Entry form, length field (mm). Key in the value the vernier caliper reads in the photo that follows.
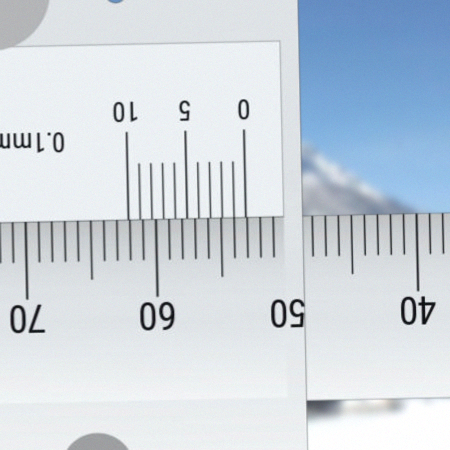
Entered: 53.1 mm
